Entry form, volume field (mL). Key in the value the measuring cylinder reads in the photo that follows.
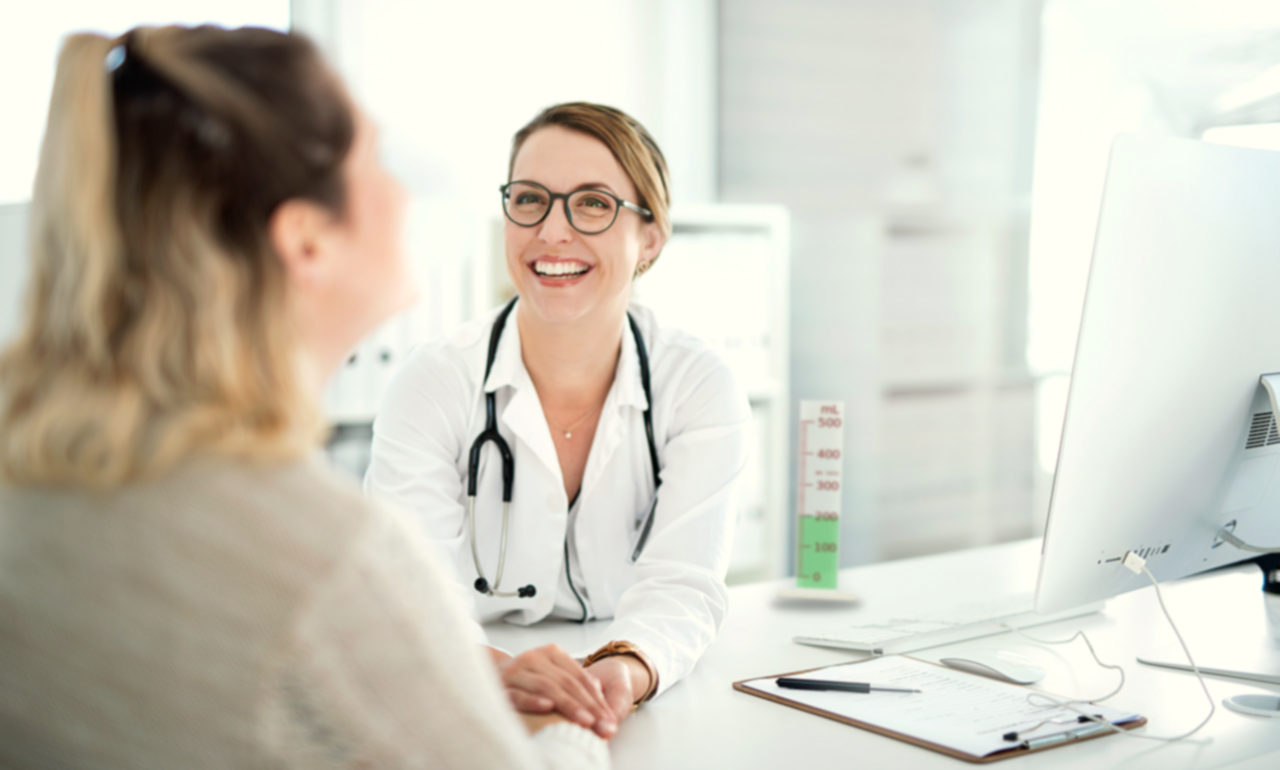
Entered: 200 mL
